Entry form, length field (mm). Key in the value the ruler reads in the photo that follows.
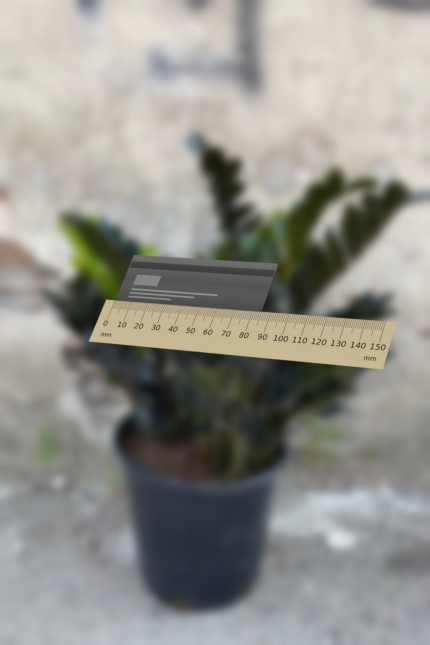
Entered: 85 mm
